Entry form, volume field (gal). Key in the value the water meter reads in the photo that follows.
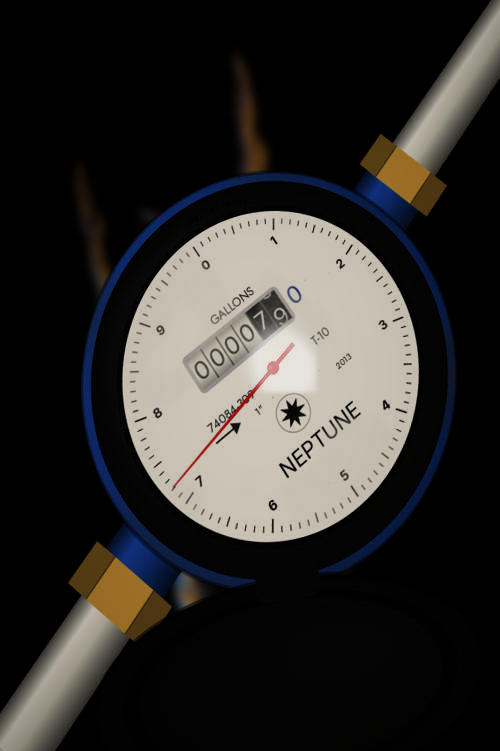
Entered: 787.2 gal
